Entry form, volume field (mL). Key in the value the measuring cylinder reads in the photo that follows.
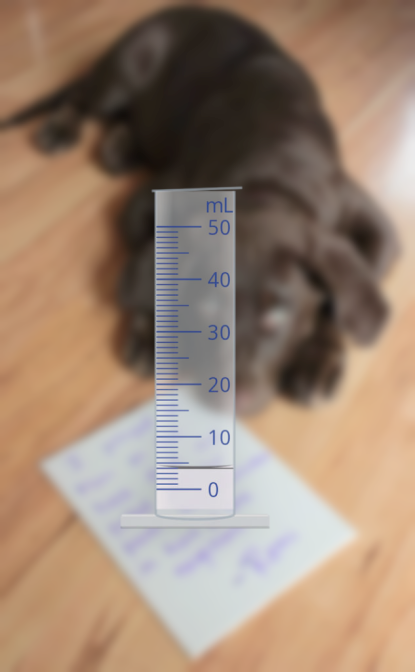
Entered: 4 mL
